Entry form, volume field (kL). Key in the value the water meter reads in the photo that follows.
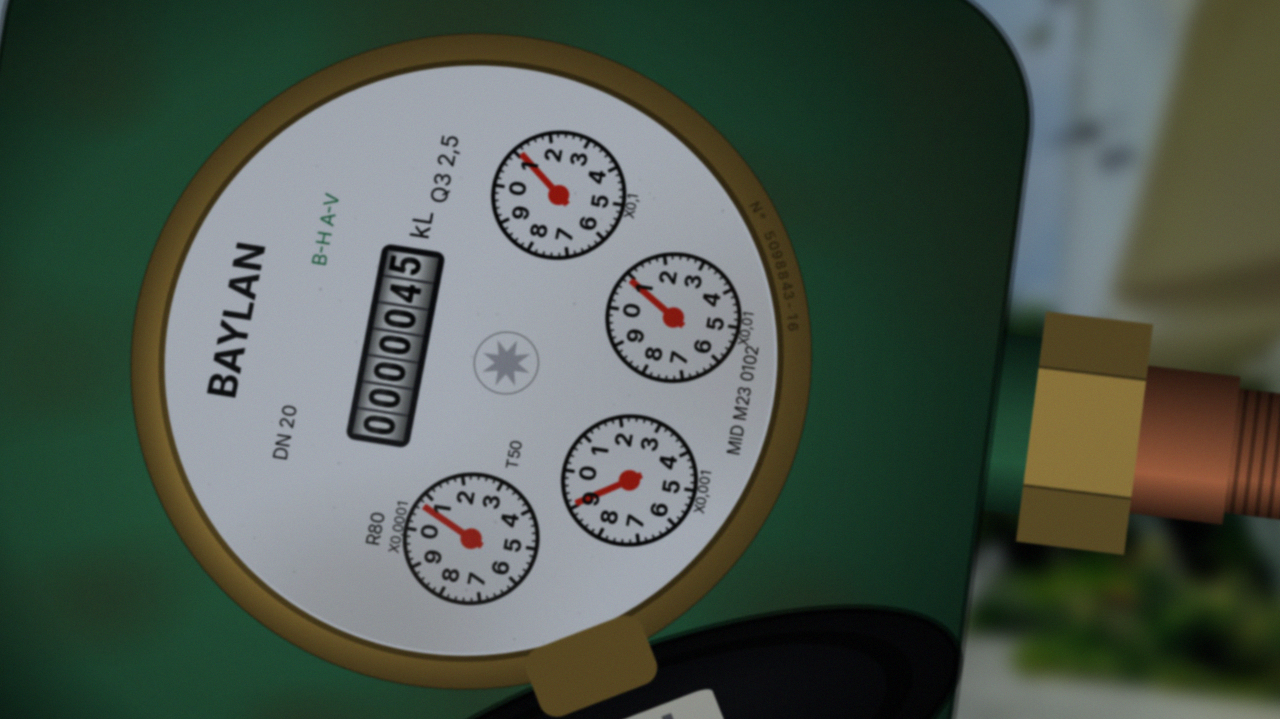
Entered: 45.1090 kL
